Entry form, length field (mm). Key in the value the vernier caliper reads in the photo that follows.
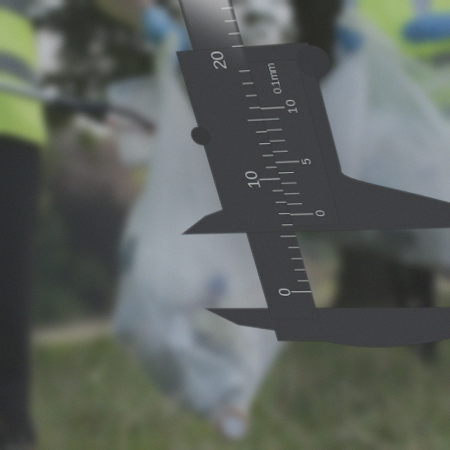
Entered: 6.9 mm
